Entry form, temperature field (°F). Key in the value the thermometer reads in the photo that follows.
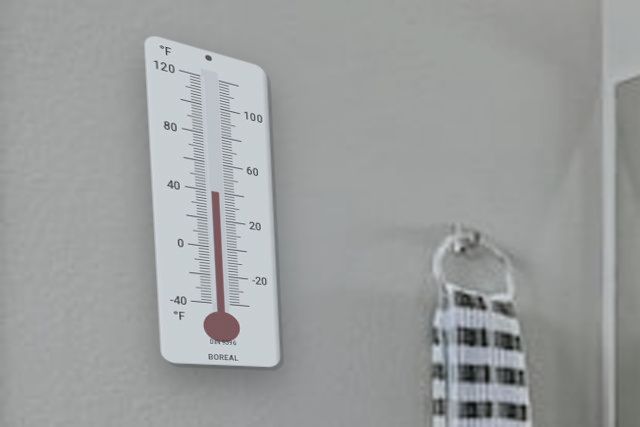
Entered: 40 °F
